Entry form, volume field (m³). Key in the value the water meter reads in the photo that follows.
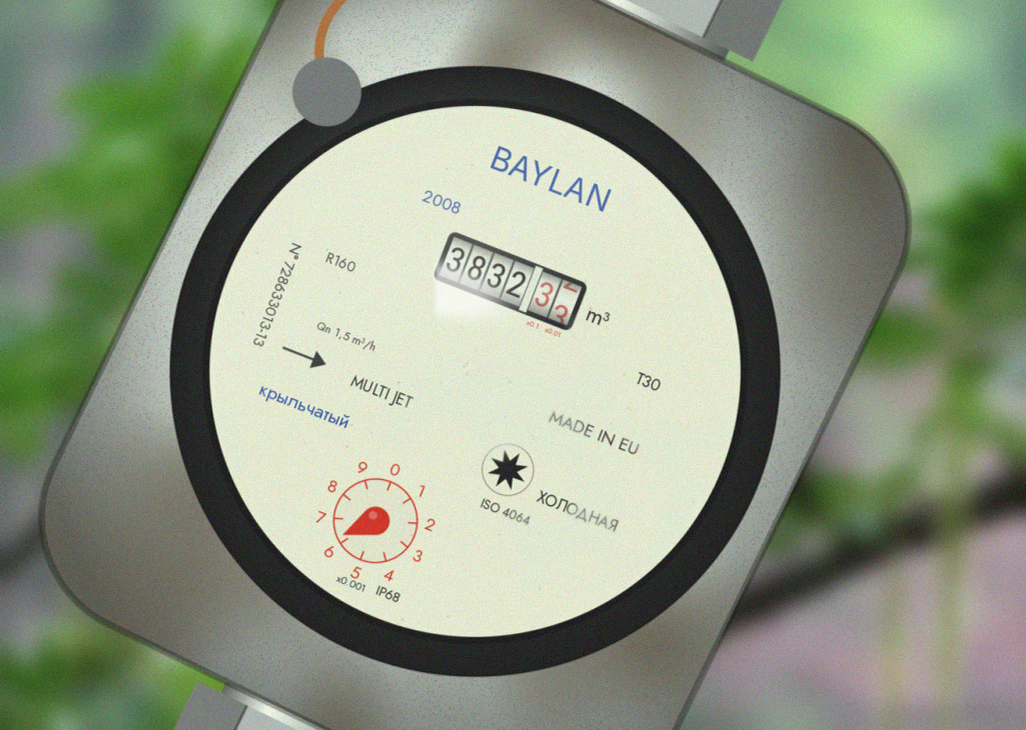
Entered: 3832.326 m³
